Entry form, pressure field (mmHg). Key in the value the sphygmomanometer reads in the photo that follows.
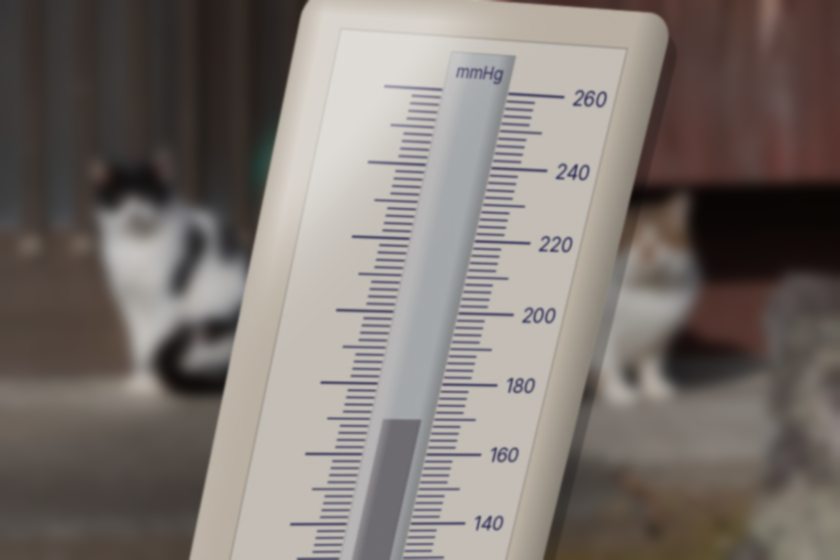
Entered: 170 mmHg
